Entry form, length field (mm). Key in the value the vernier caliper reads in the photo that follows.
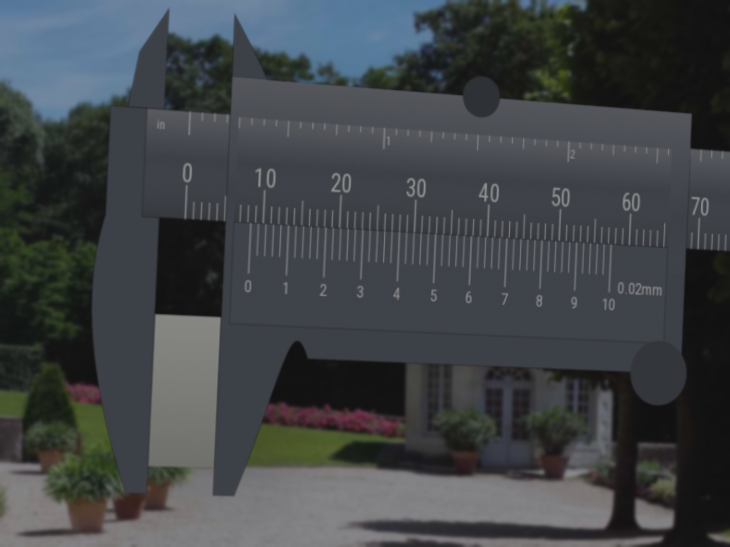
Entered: 8.4 mm
